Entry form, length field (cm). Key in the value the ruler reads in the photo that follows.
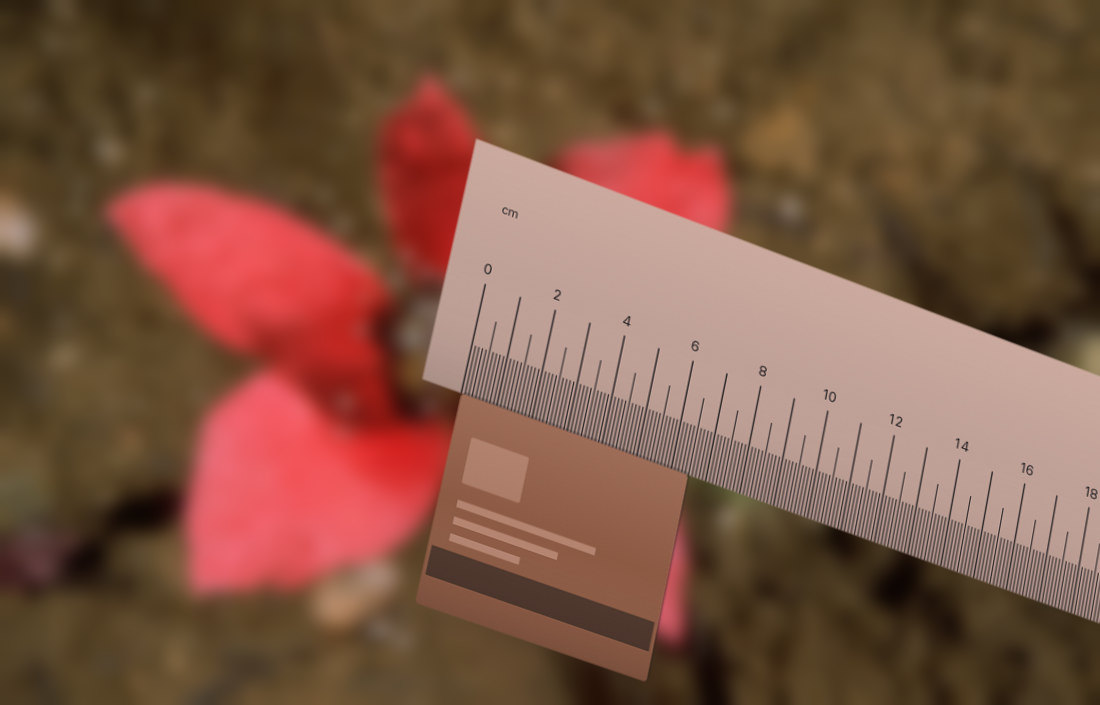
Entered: 6.5 cm
